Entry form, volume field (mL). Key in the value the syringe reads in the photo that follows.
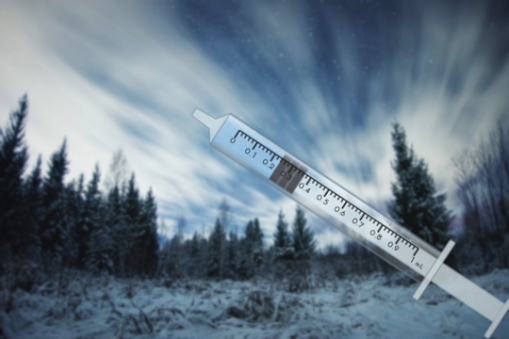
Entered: 0.24 mL
